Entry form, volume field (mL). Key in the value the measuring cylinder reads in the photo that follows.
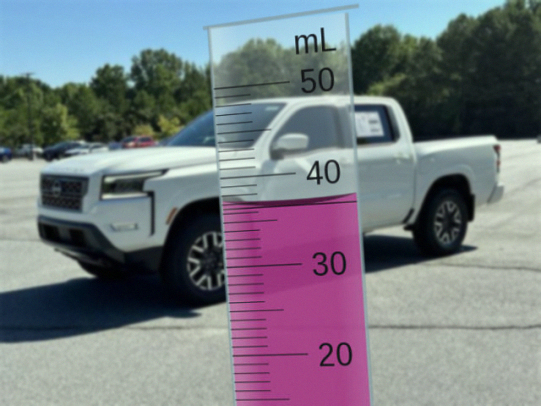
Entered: 36.5 mL
